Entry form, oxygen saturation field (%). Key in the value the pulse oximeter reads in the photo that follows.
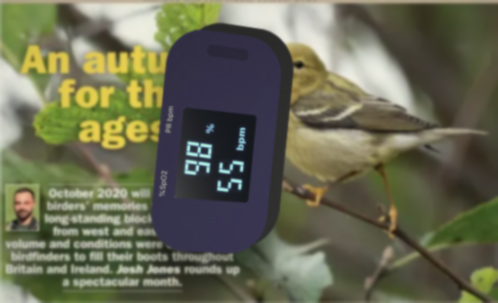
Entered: 98 %
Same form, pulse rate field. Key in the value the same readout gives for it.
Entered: 55 bpm
